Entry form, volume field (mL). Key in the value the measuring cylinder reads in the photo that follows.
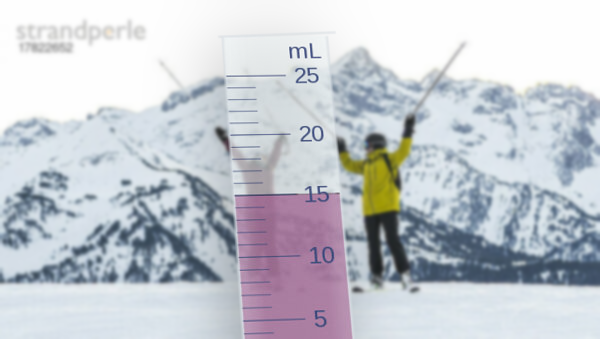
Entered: 15 mL
